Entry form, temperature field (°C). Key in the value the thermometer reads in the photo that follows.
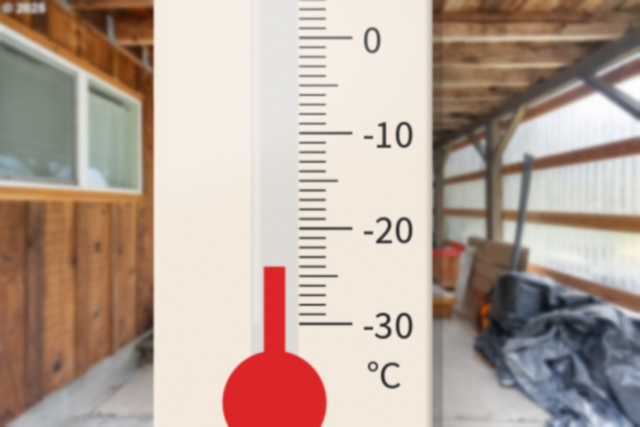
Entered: -24 °C
